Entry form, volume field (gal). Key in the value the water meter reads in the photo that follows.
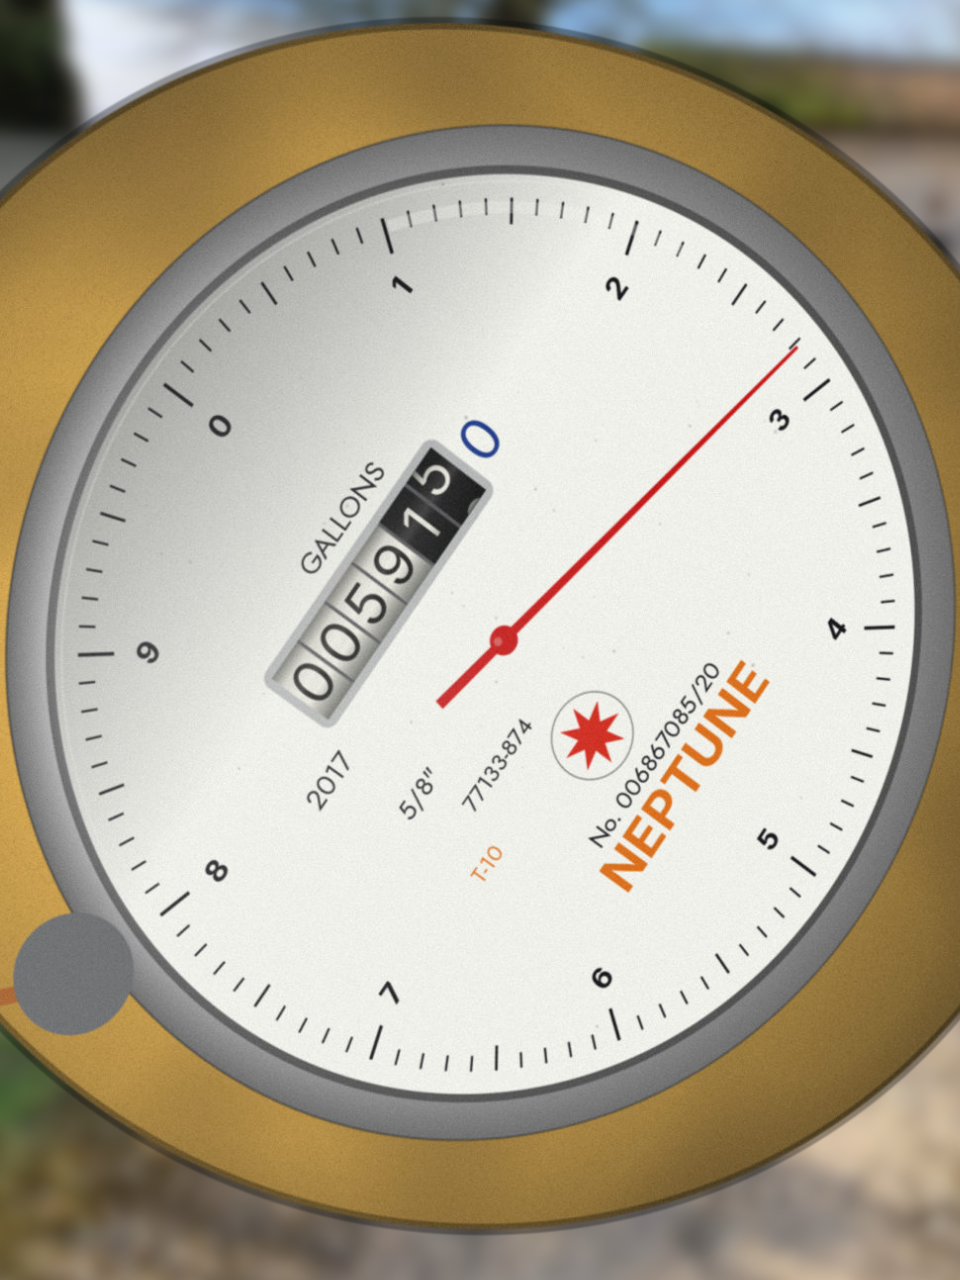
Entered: 59152.8 gal
